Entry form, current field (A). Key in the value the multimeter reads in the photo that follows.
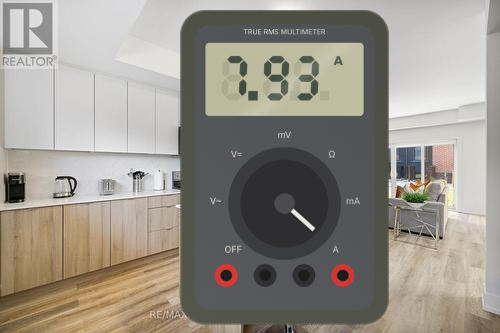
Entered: 7.93 A
